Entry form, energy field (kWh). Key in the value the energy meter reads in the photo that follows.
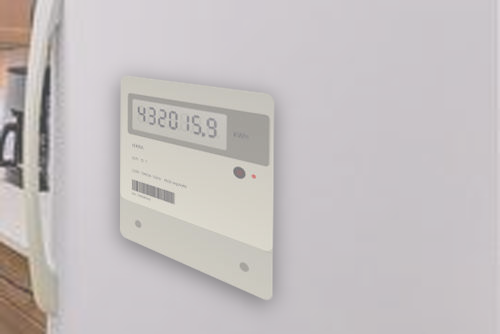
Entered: 432015.9 kWh
